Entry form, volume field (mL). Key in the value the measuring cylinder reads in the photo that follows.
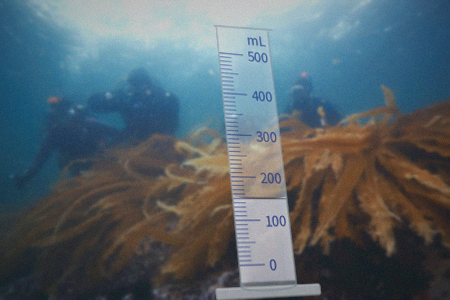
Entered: 150 mL
